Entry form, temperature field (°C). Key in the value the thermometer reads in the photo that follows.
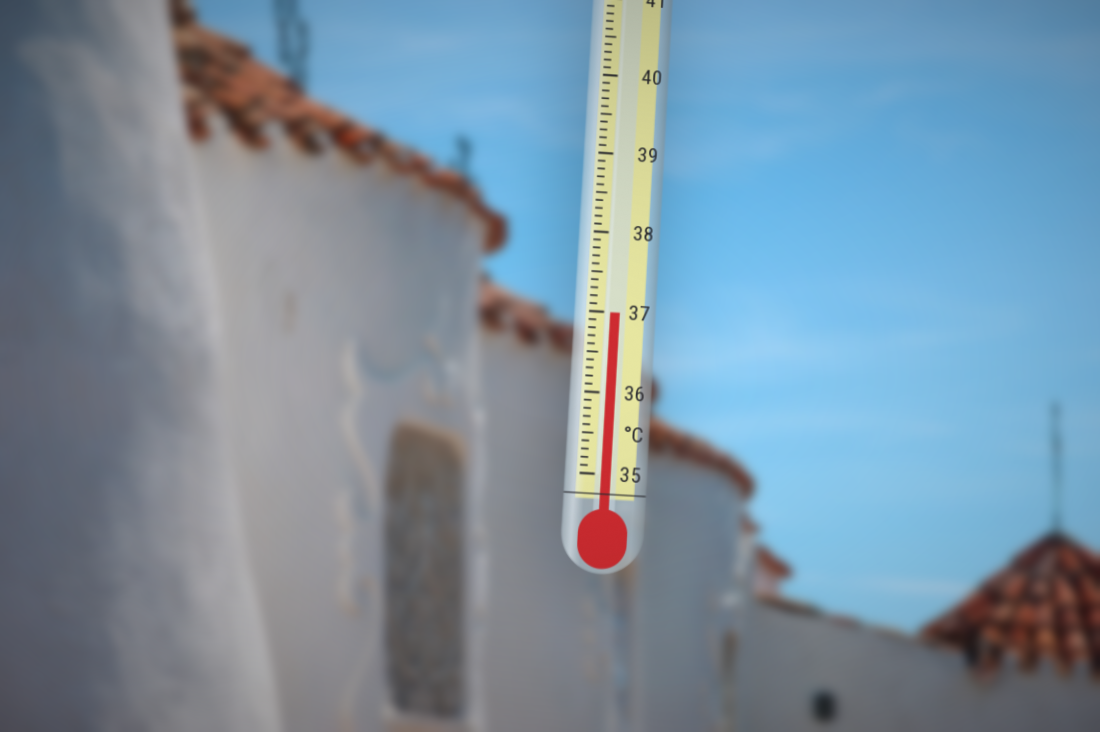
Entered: 37 °C
